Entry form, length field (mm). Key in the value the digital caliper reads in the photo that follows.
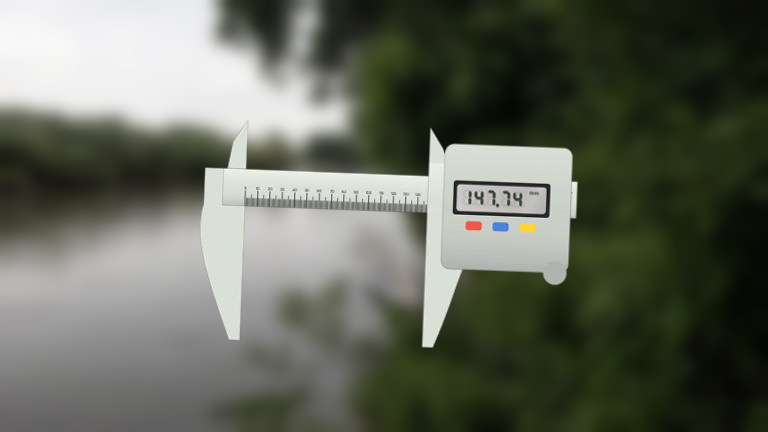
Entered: 147.74 mm
